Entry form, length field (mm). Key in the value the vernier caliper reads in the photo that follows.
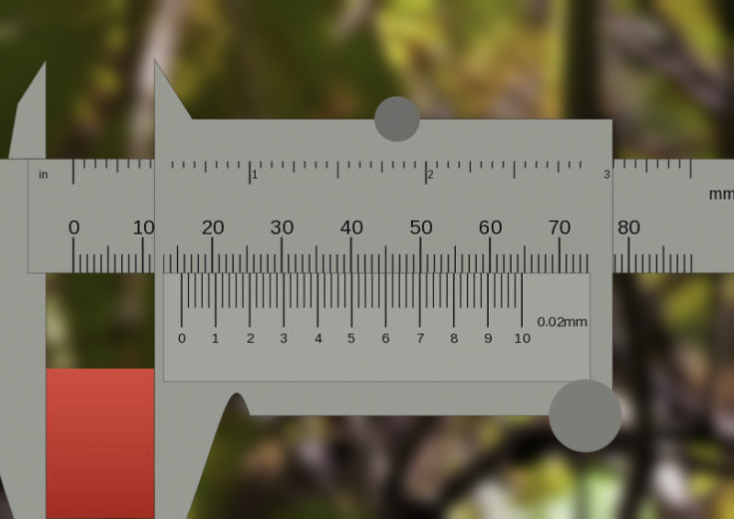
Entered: 15.6 mm
